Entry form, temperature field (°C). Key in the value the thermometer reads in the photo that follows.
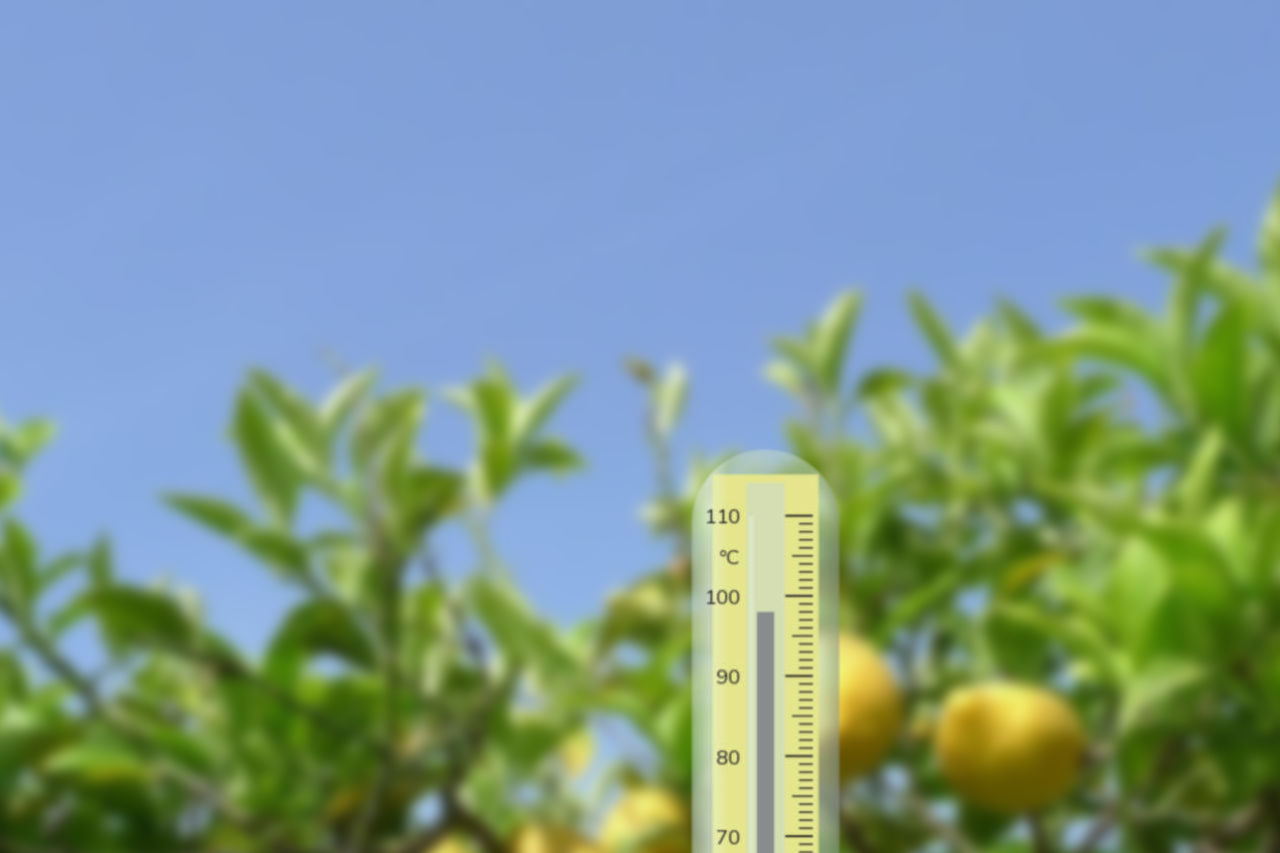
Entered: 98 °C
